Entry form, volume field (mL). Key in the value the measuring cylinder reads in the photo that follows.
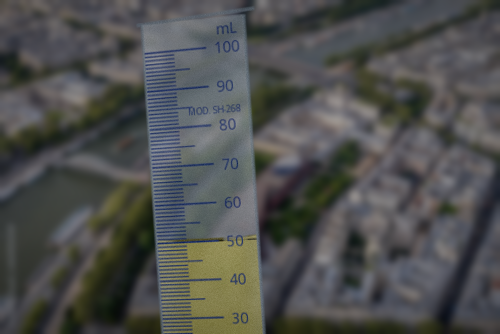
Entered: 50 mL
